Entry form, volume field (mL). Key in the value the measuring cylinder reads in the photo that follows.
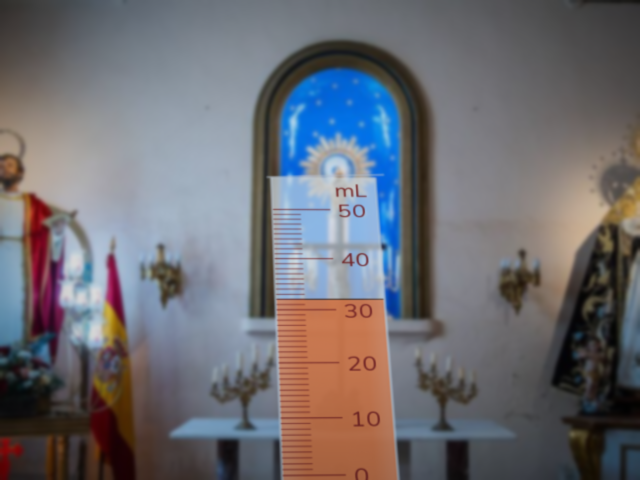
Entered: 32 mL
